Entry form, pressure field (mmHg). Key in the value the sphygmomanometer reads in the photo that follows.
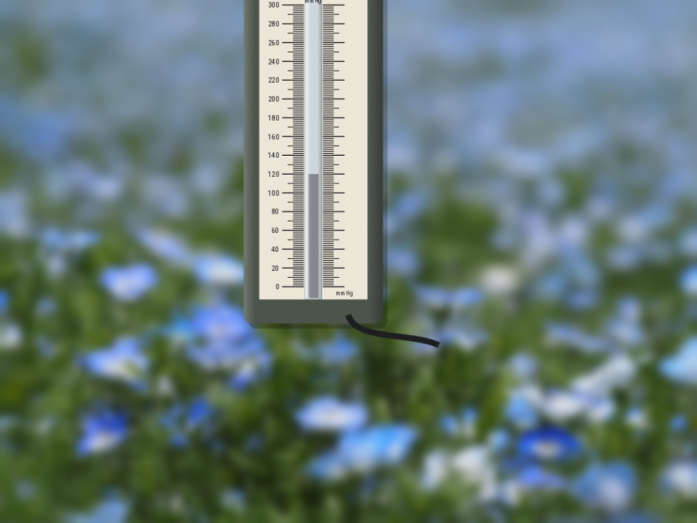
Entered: 120 mmHg
